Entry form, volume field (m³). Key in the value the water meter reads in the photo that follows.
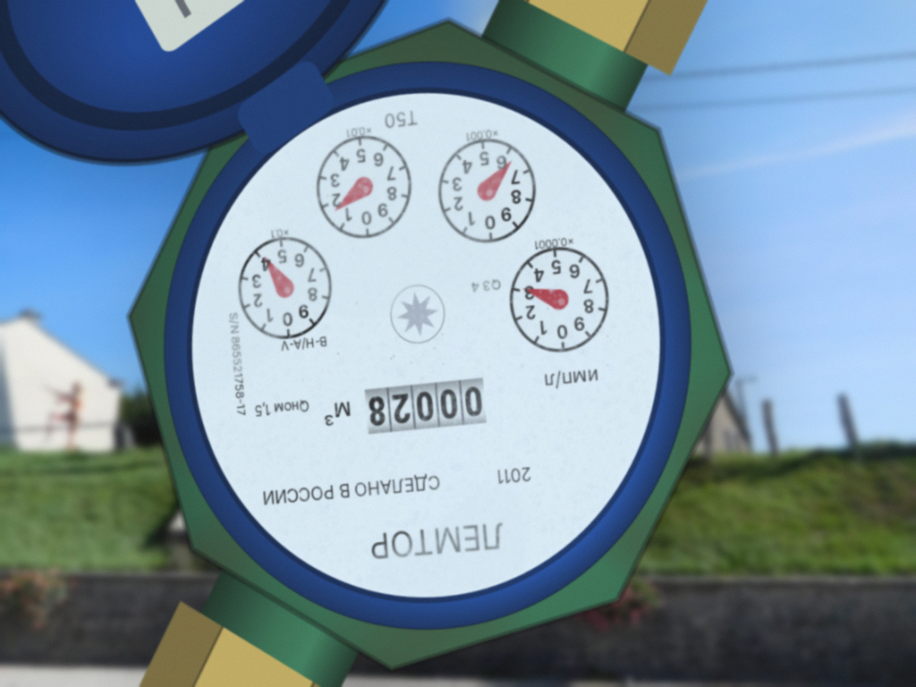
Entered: 28.4163 m³
